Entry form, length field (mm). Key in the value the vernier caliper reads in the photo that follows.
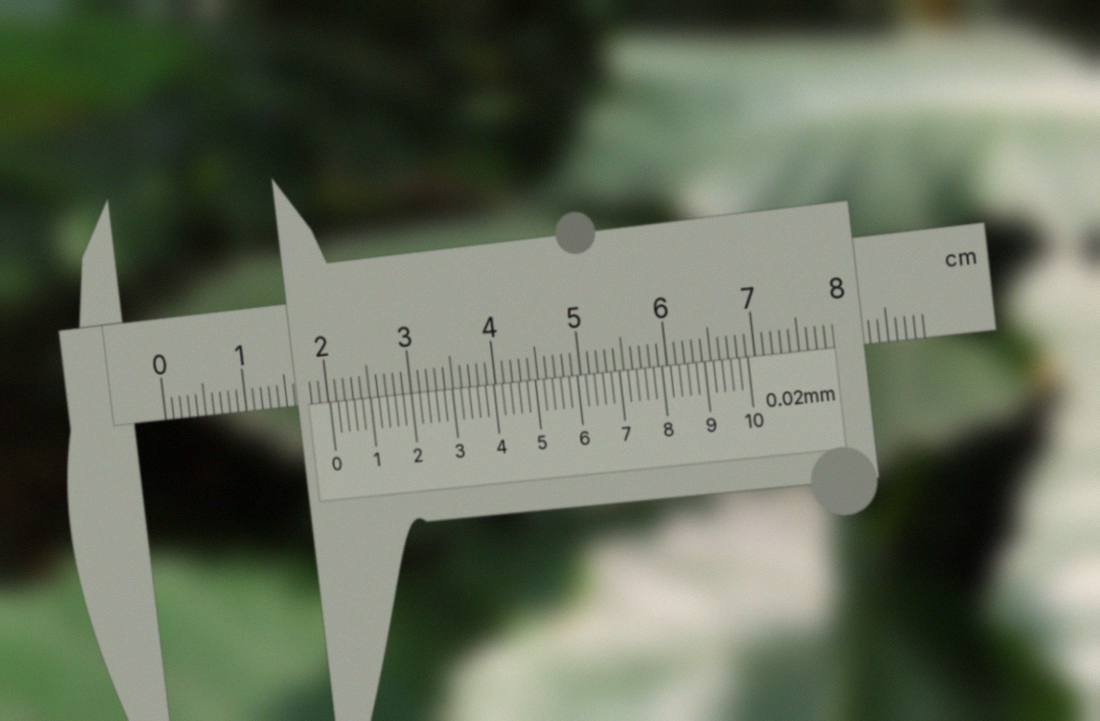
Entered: 20.2 mm
